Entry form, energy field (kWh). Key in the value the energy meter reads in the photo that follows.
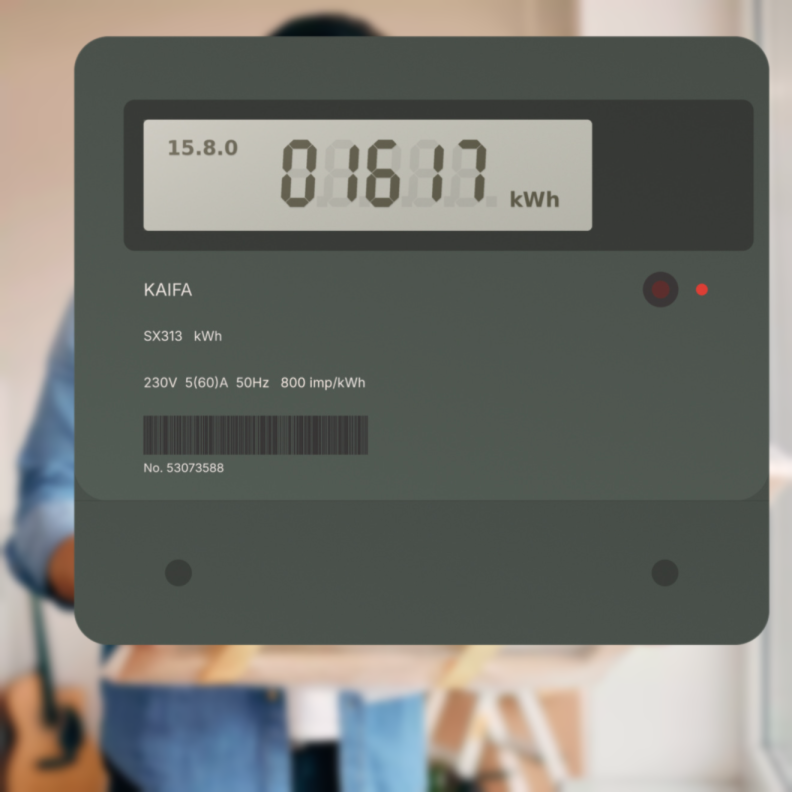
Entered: 1617 kWh
